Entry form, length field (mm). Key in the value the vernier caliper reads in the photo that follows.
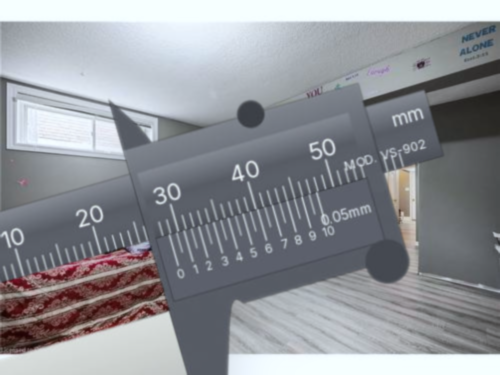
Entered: 28.8 mm
